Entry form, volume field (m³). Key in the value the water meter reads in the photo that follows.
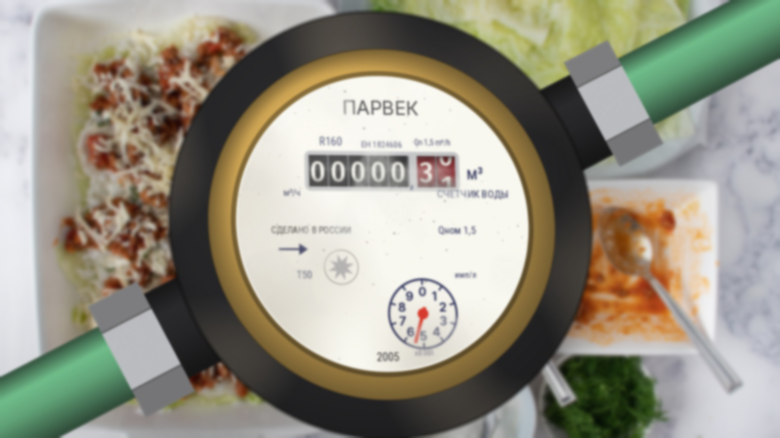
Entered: 0.305 m³
